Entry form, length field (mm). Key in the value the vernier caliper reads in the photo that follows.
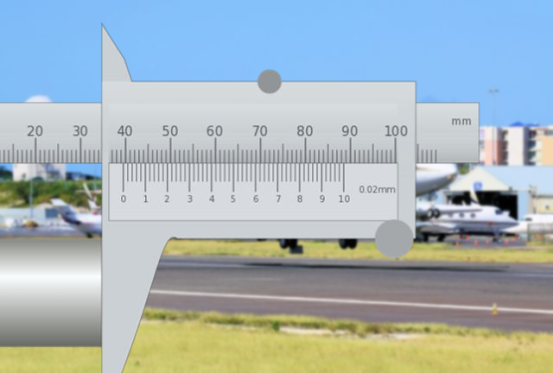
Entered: 39.5 mm
